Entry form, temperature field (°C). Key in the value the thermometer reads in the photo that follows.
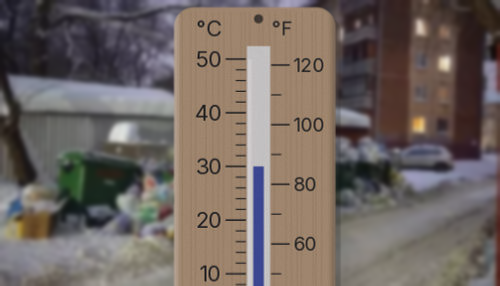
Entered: 30 °C
